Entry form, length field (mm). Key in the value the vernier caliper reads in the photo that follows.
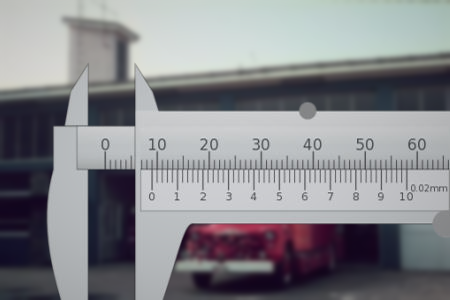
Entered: 9.0 mm
